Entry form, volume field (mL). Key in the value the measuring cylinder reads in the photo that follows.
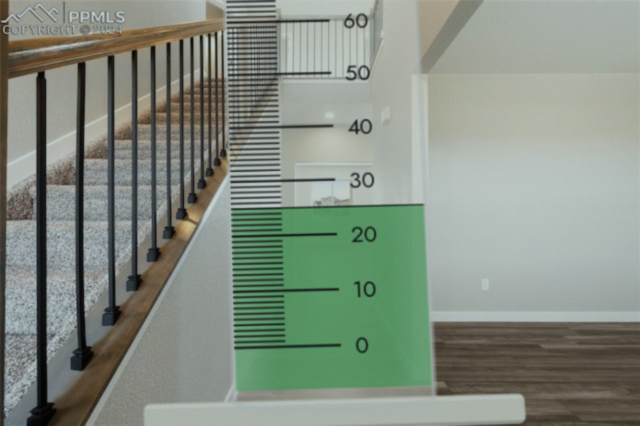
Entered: 25 mL
